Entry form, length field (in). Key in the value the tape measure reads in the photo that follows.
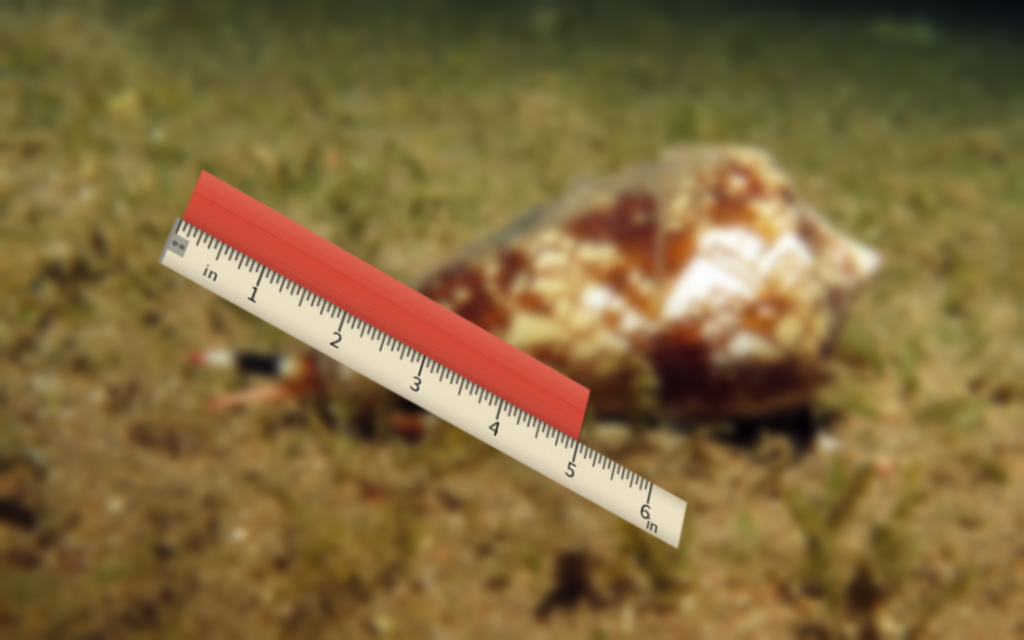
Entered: 5 in
